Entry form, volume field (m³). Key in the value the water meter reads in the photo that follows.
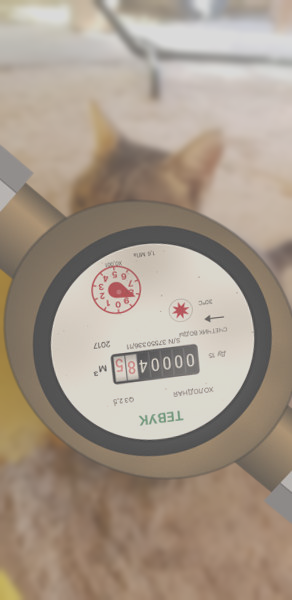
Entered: 4.848 m³
